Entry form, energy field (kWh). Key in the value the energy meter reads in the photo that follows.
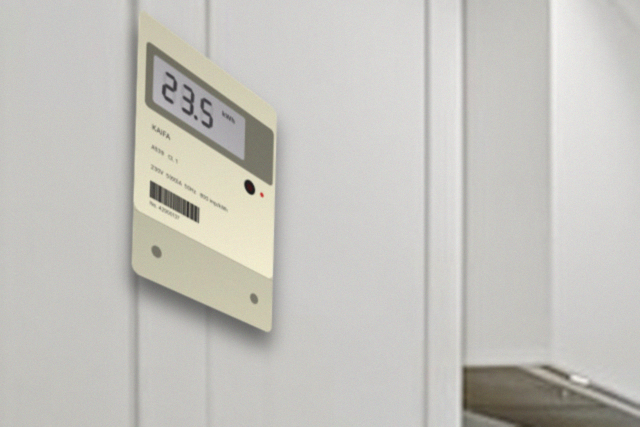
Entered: 23.5 kWh
